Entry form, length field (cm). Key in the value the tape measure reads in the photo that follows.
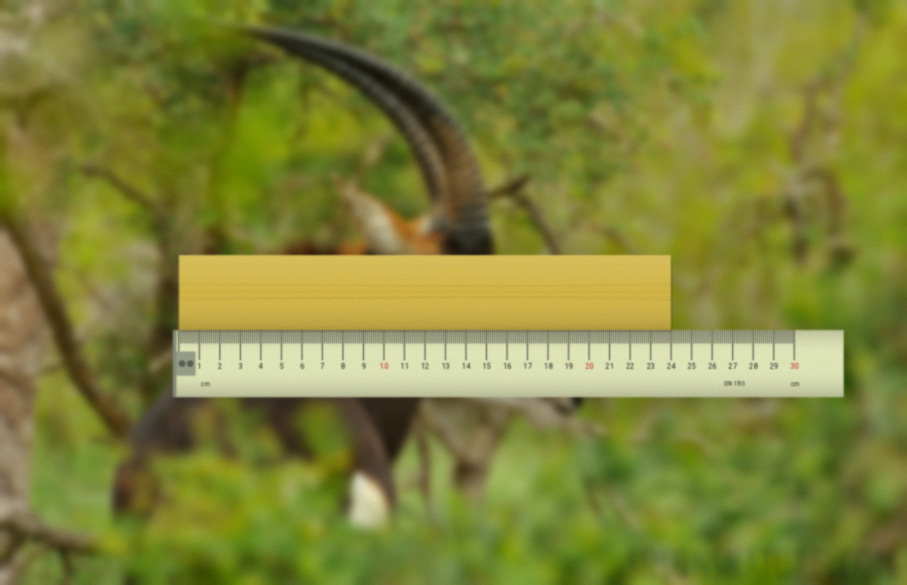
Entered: 24 cm
